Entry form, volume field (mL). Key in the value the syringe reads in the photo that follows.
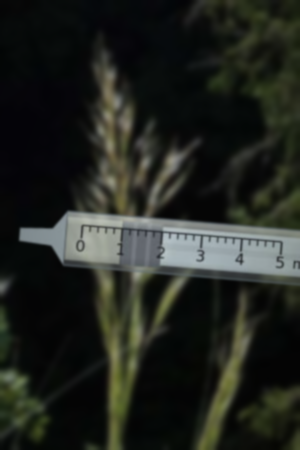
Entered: 1 mL
